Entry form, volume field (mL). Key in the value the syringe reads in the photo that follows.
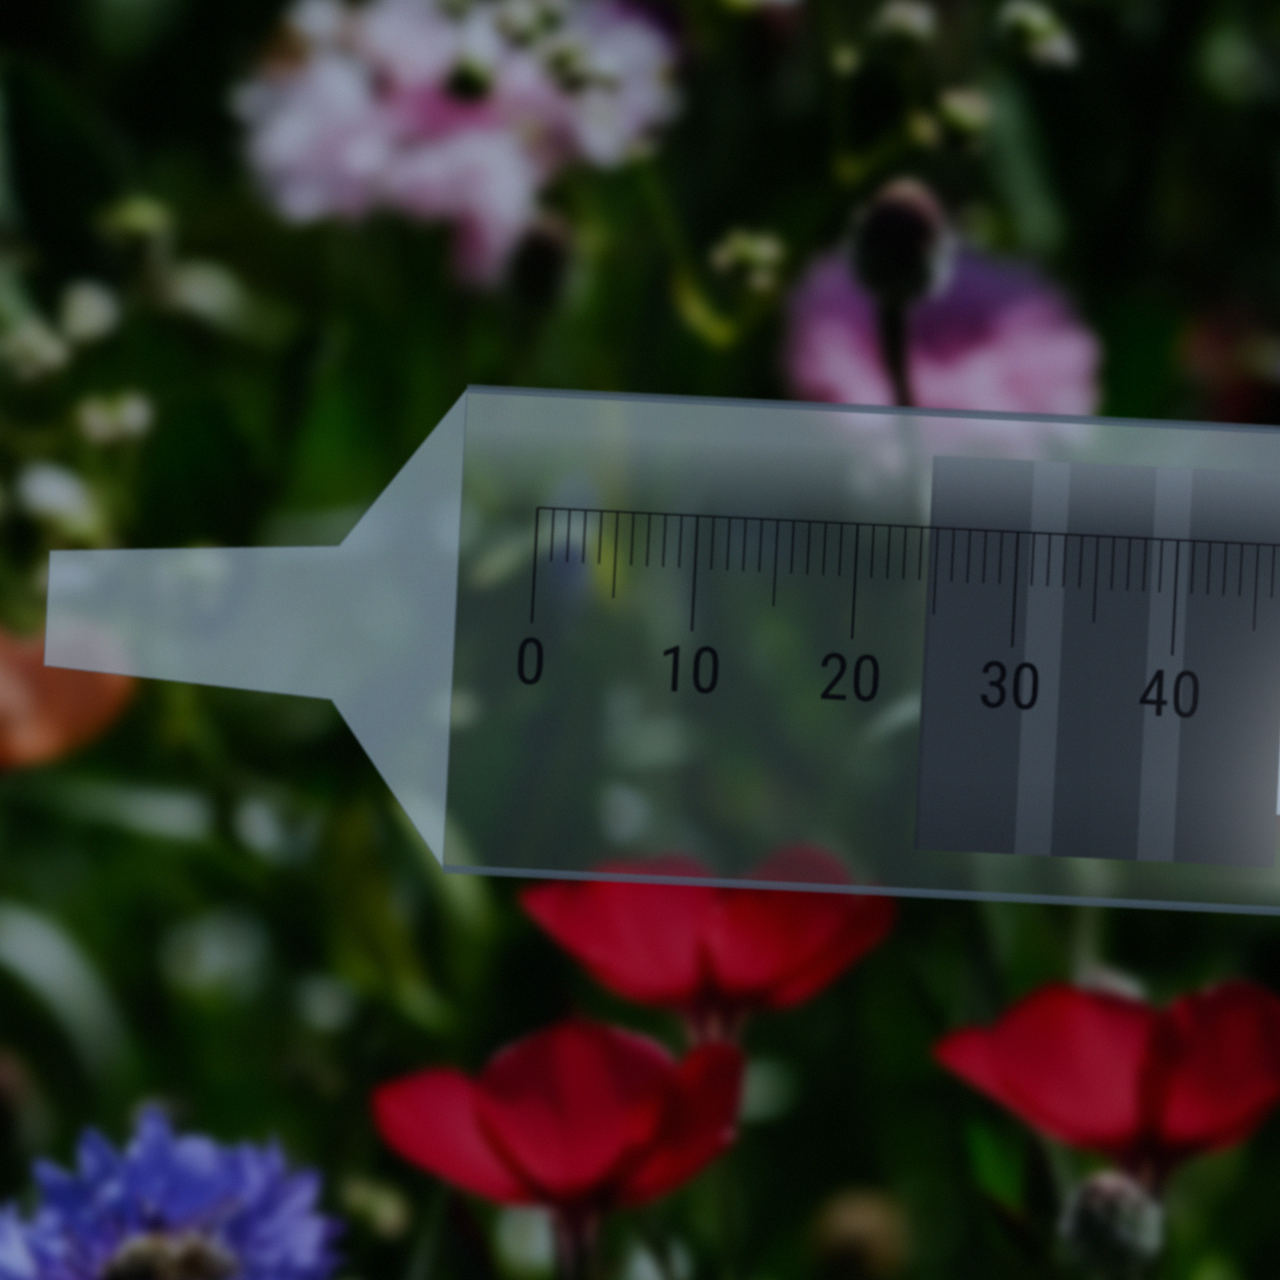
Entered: 24.5 mL
